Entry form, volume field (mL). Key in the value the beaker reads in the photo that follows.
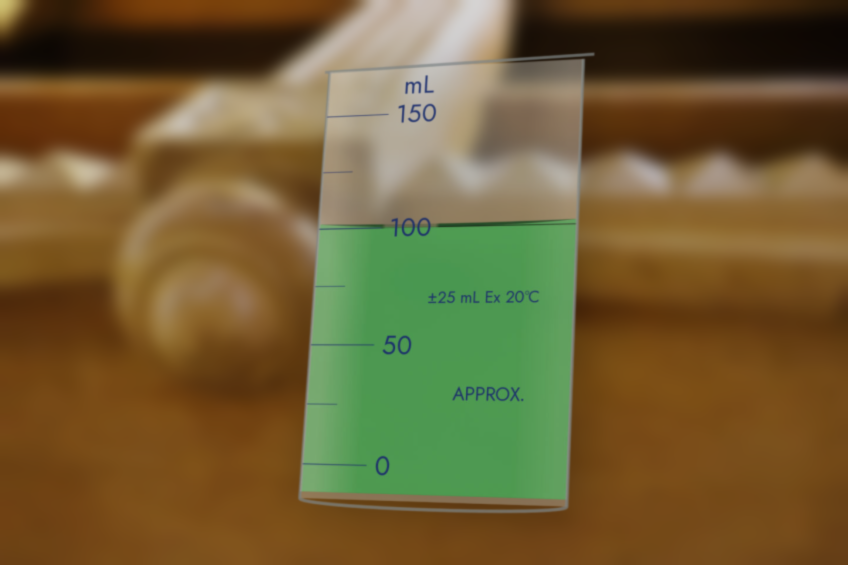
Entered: 100 mL
